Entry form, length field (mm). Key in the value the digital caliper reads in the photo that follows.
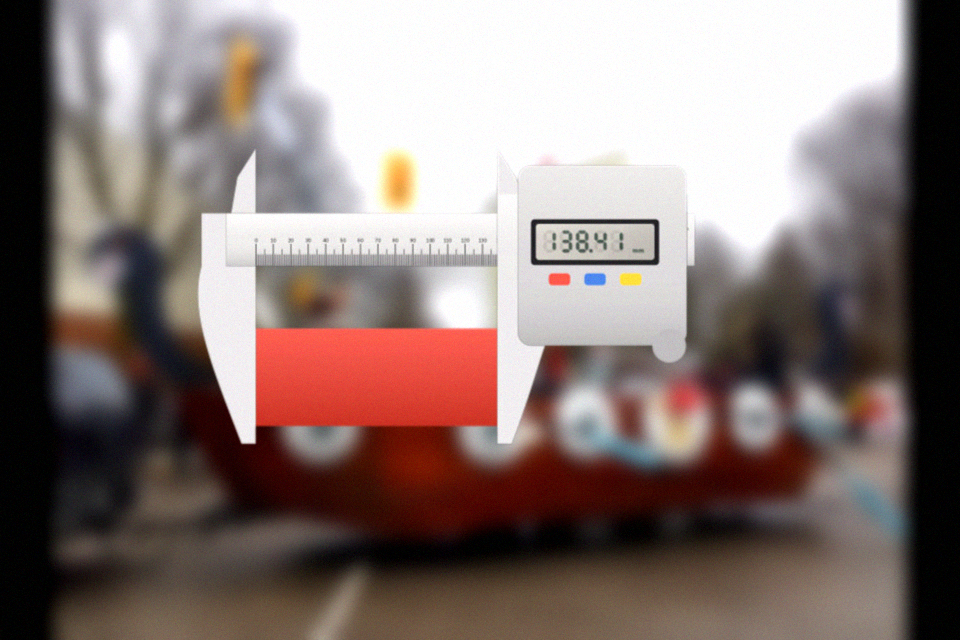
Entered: 138.41 mm
